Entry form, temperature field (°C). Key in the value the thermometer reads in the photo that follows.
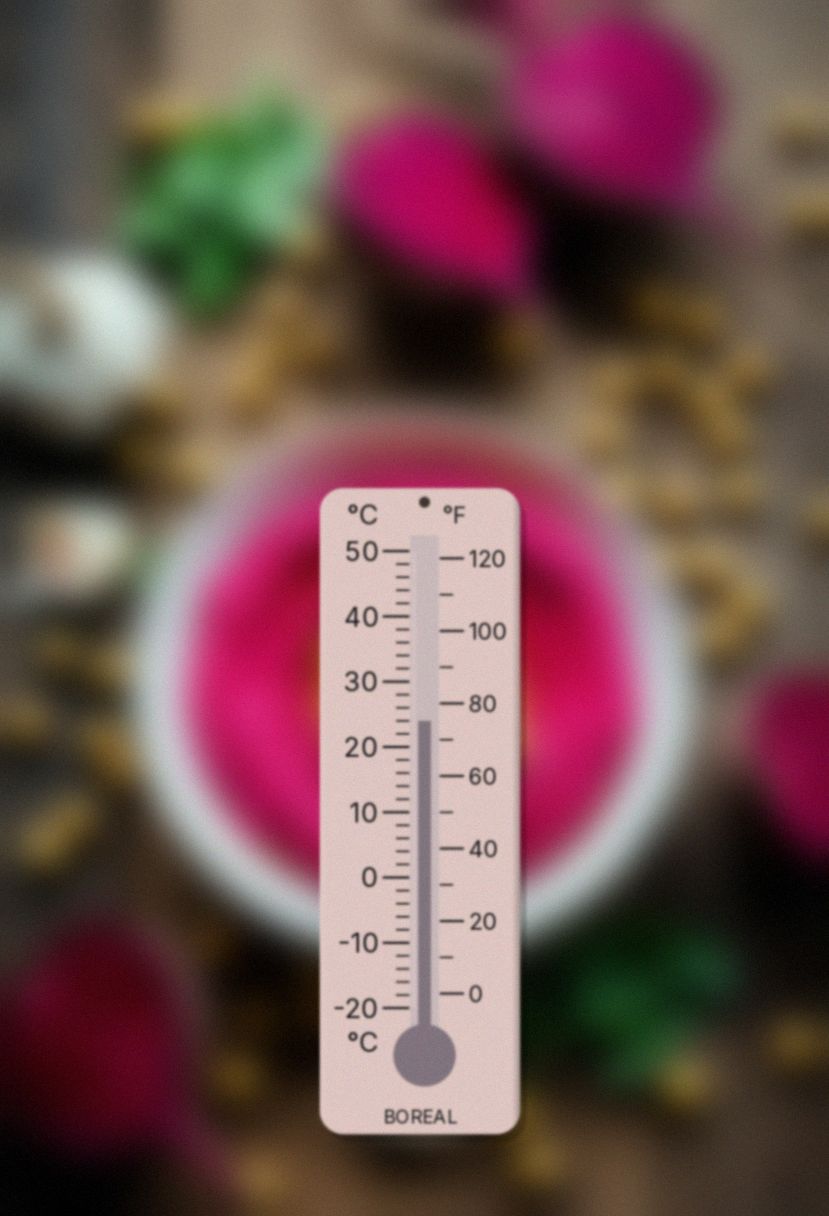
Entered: 24 °C
